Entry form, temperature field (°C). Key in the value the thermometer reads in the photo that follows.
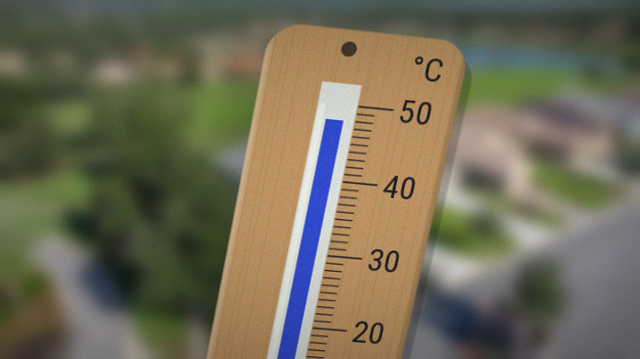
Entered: 48 °C
